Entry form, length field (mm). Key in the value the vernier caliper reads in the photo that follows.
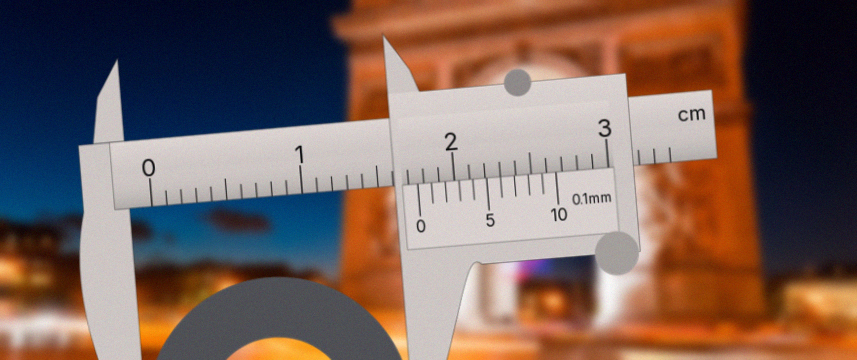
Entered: 17.6 mm
